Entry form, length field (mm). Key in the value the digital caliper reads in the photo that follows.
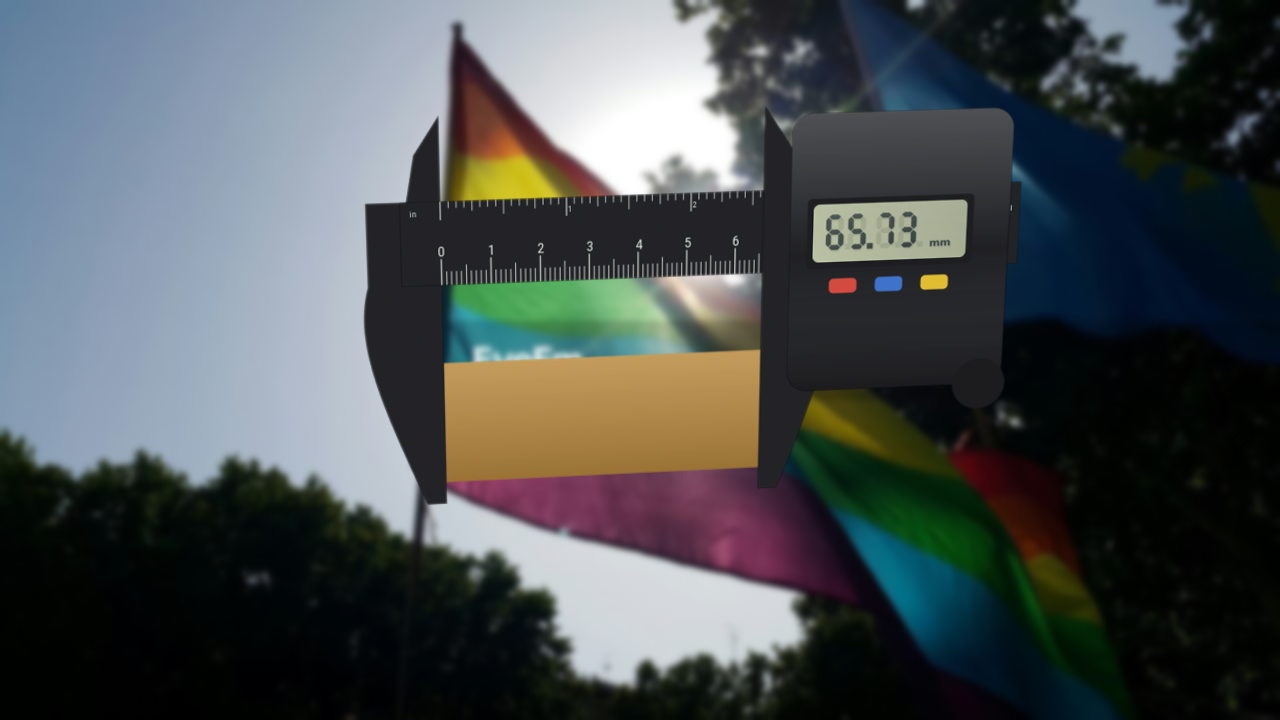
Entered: 65.73 mm
